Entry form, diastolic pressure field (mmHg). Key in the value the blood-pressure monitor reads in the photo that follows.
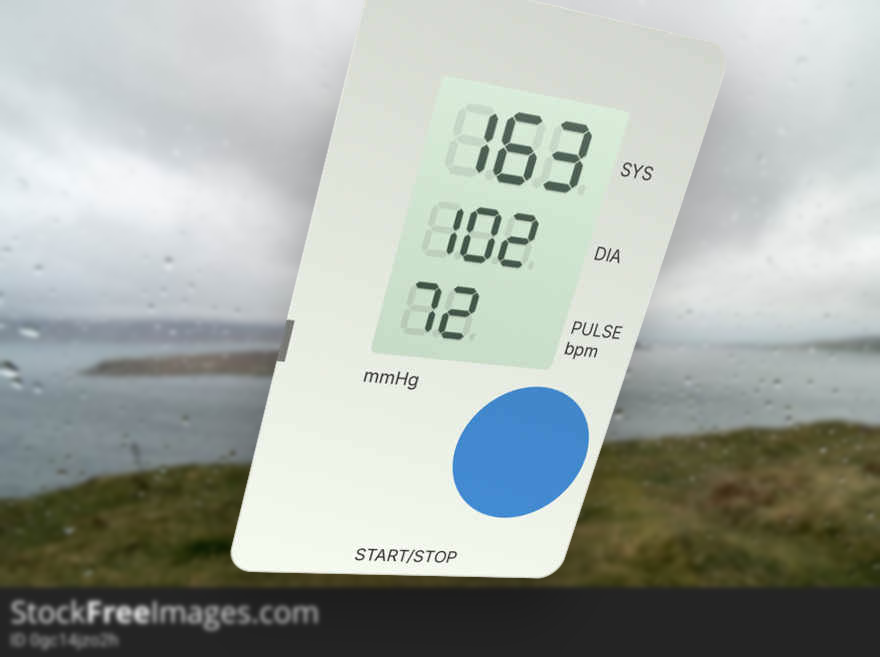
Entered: 102 mmHg
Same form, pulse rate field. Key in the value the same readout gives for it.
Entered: 72 bpm
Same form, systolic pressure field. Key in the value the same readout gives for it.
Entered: 163 mmHg
